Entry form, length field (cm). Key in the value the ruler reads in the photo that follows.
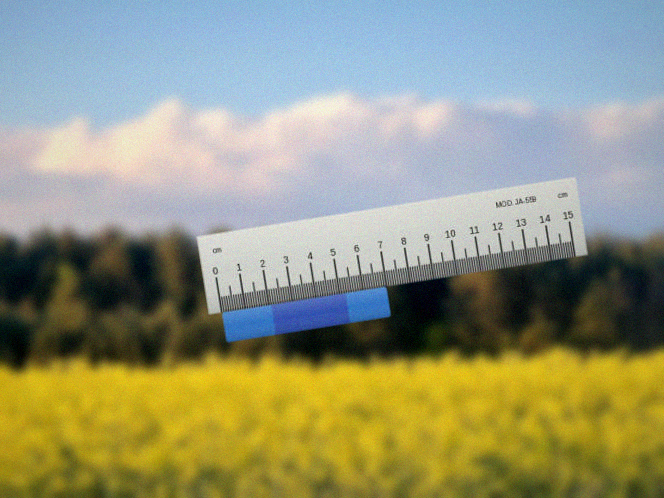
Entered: 7 cm
